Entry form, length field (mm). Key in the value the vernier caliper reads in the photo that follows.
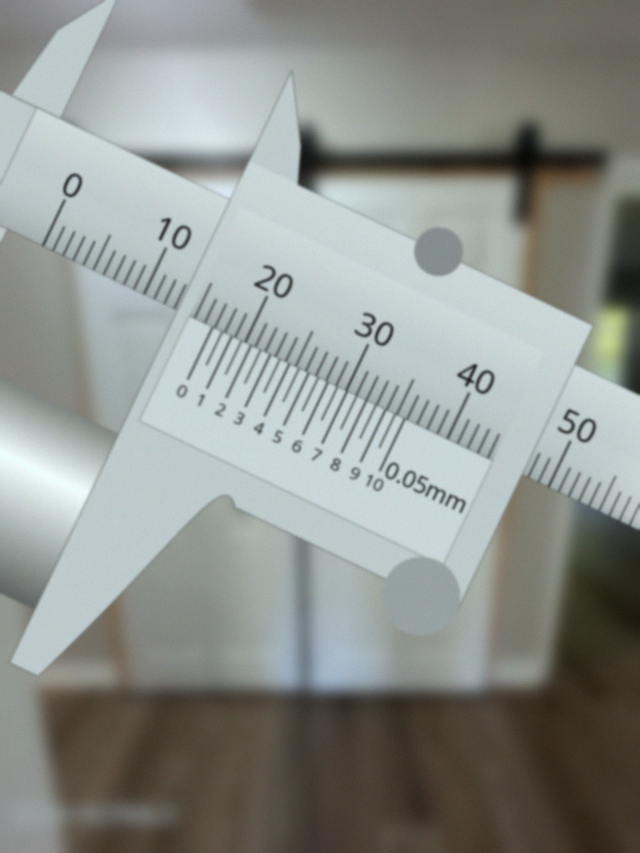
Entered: 16.8 mm
